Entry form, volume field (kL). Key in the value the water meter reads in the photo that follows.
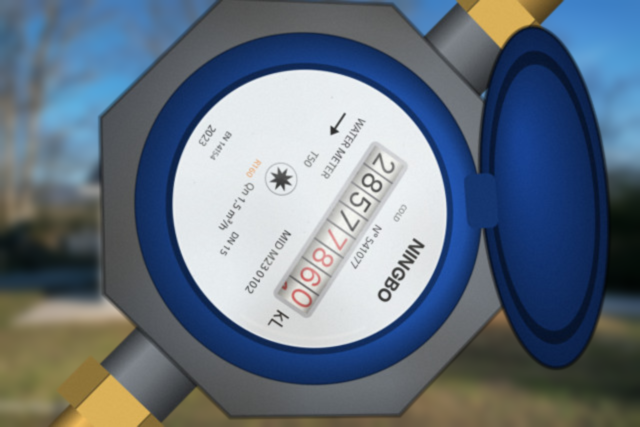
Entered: 2857.7860 kL
